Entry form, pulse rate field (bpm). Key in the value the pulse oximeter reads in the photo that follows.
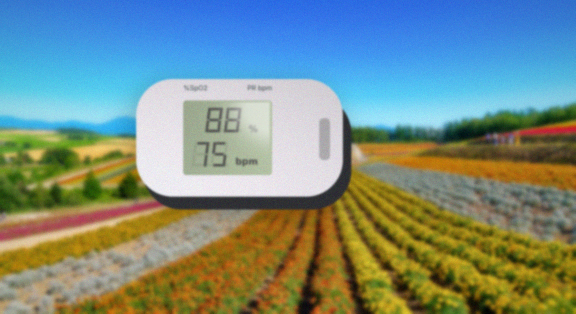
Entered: 75 bpm
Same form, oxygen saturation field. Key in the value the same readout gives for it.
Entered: 88 %
